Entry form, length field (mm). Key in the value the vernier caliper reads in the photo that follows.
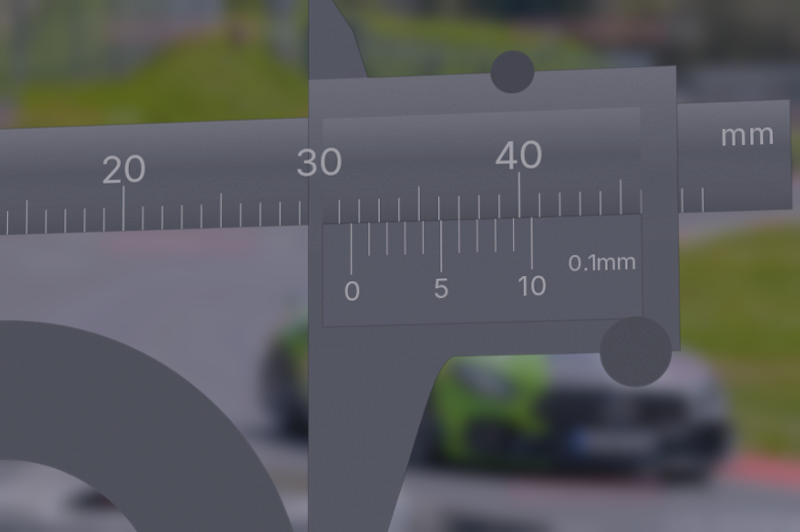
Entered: 31.6 mm
